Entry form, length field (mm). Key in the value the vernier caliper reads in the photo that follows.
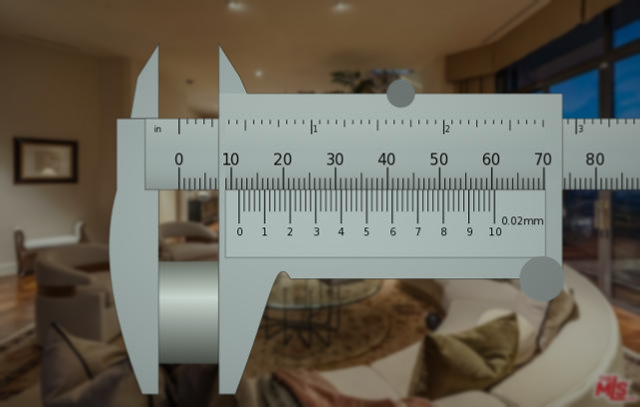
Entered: 11.5 mm
